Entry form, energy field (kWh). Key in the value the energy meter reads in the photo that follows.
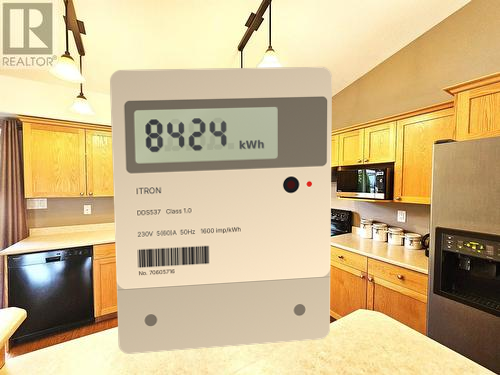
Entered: 8424 kWh
